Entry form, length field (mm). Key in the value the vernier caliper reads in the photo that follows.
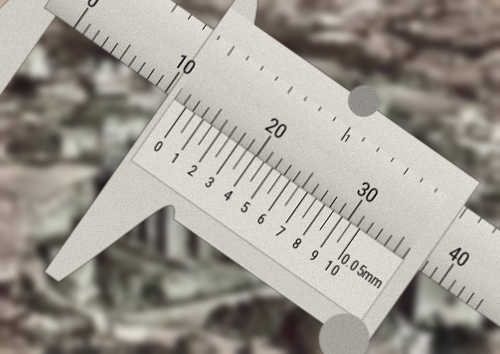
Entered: 12.3 mm
